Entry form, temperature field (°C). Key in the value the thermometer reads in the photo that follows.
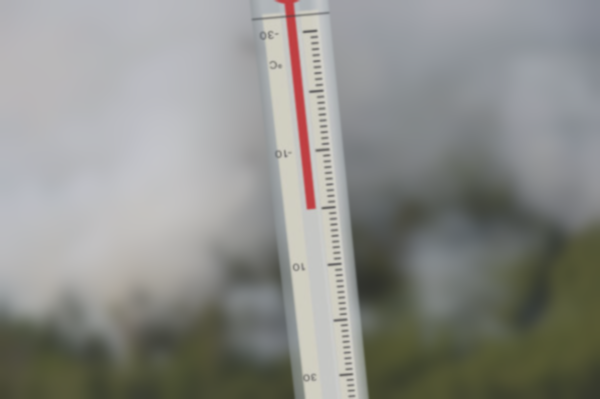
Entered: 0 °C
